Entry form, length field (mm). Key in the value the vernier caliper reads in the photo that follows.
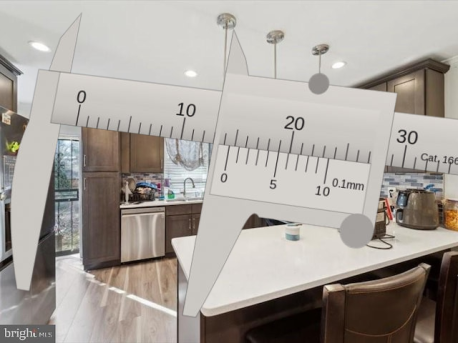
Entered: 14.5 mm
